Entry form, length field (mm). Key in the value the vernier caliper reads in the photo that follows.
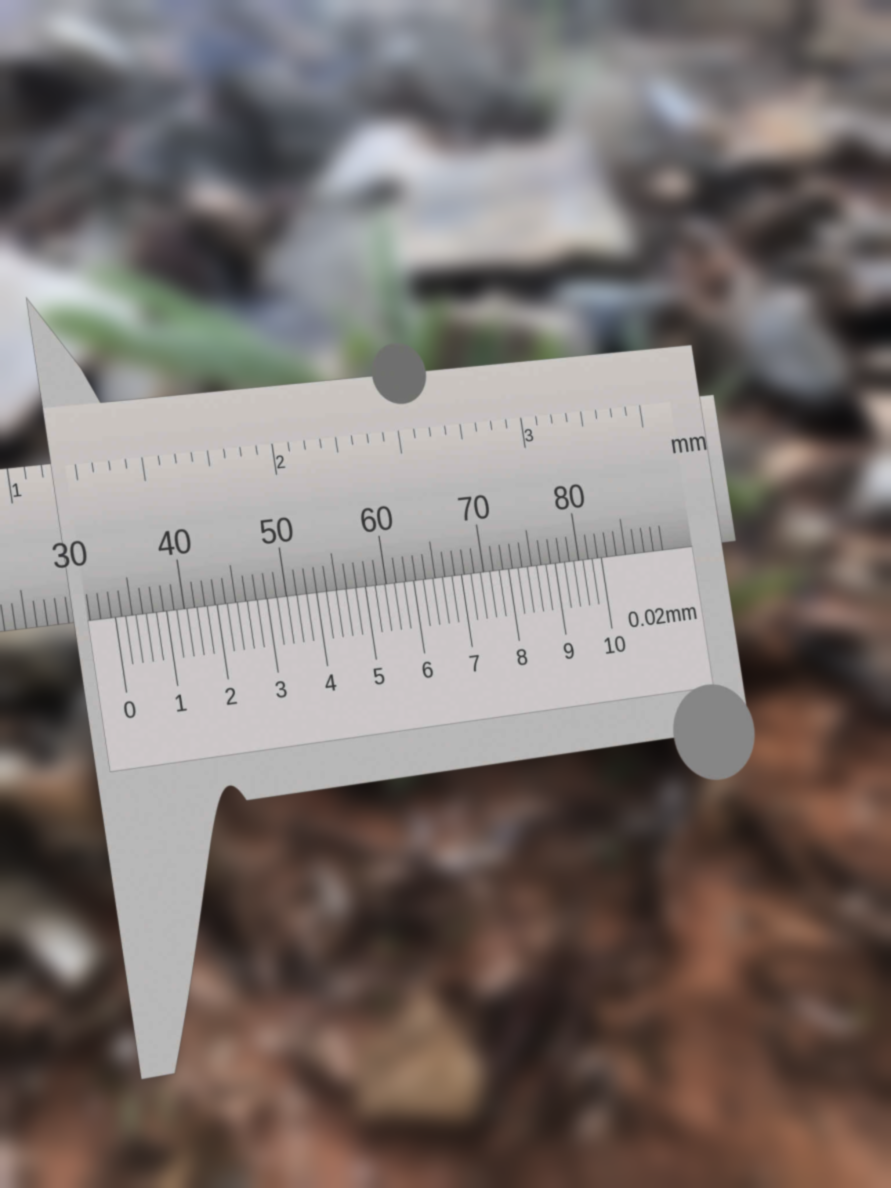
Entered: 33.4 mm
